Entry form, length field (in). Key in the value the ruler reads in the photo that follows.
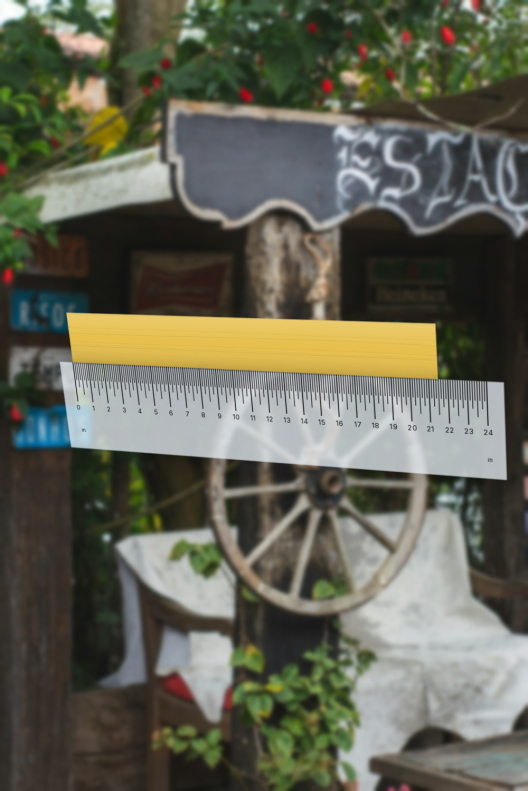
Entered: 21.5 in
